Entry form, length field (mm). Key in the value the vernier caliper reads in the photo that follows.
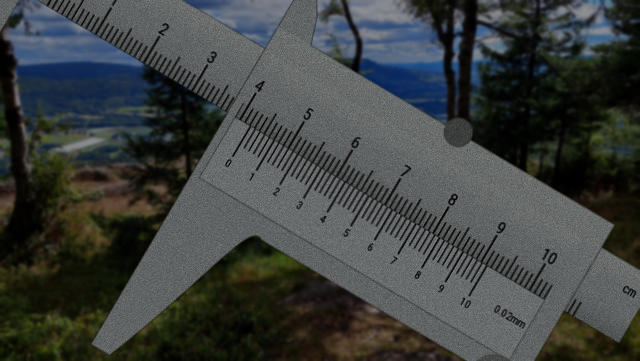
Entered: 42.2 mm
